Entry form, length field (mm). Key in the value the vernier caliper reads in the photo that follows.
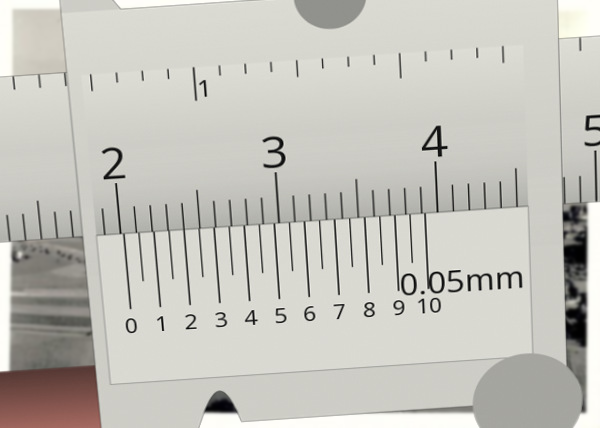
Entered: 20.2 mm
